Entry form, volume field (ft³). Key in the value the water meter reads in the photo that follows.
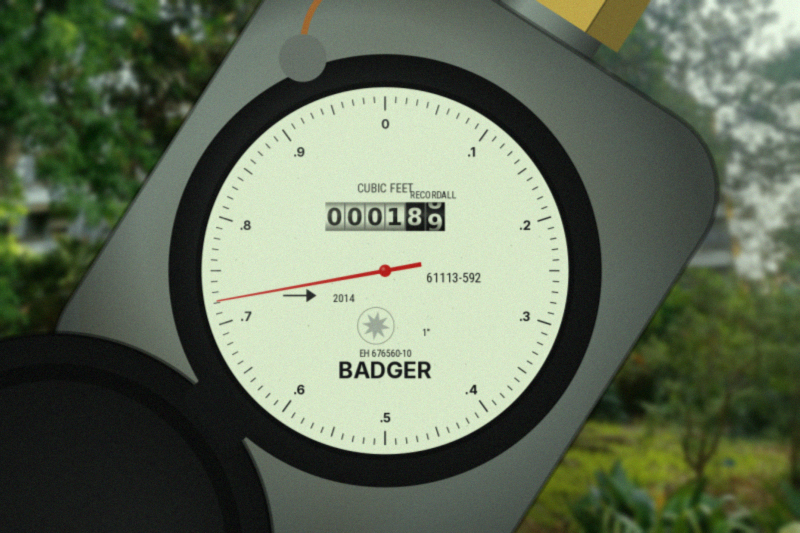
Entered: 188.72 ft³
